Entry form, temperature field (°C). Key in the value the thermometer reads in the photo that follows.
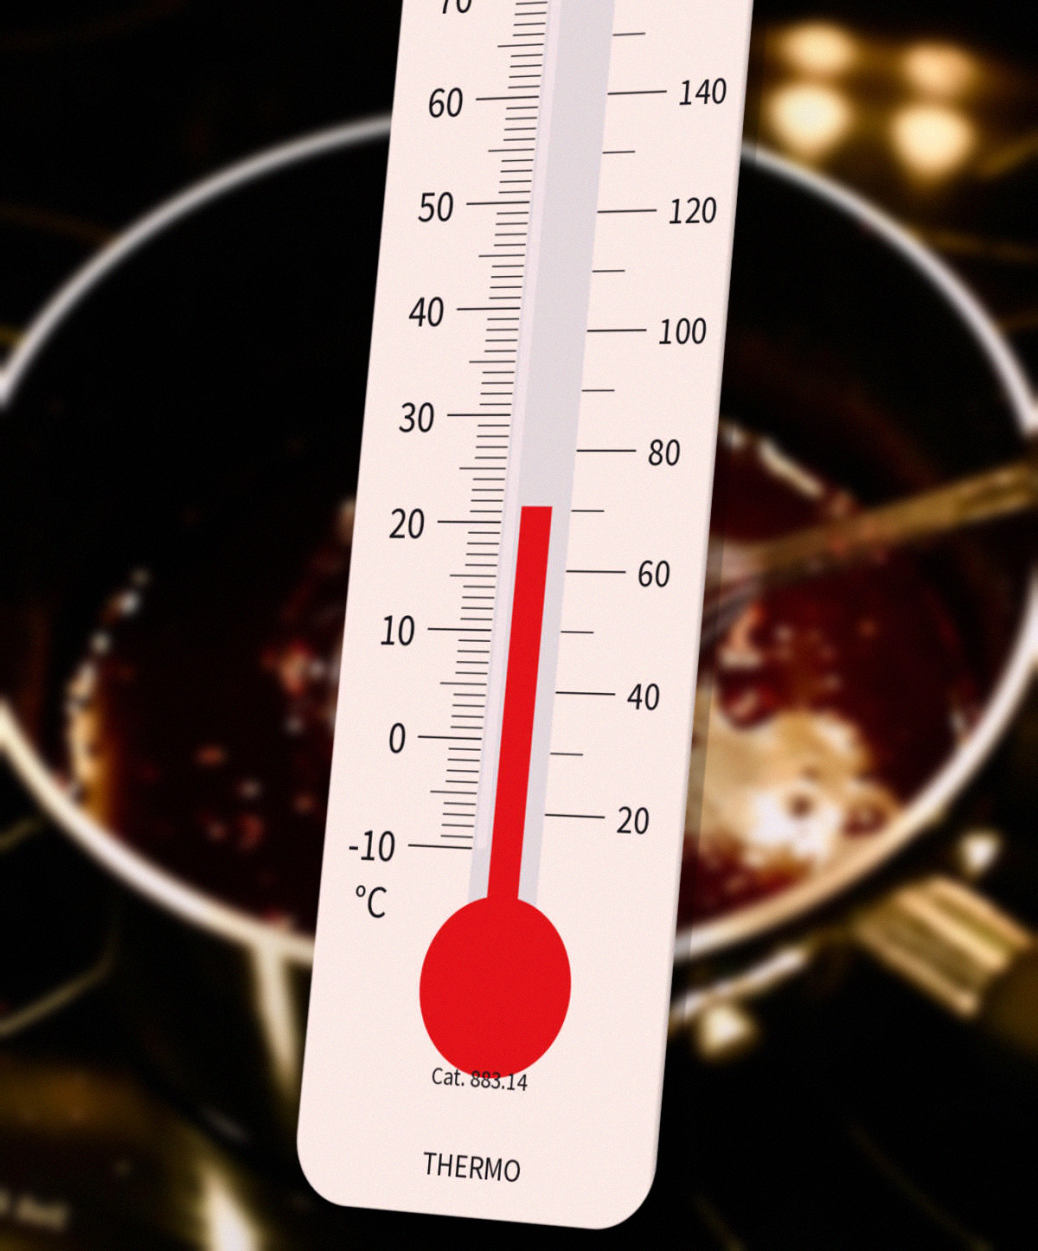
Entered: 21.5 °C
